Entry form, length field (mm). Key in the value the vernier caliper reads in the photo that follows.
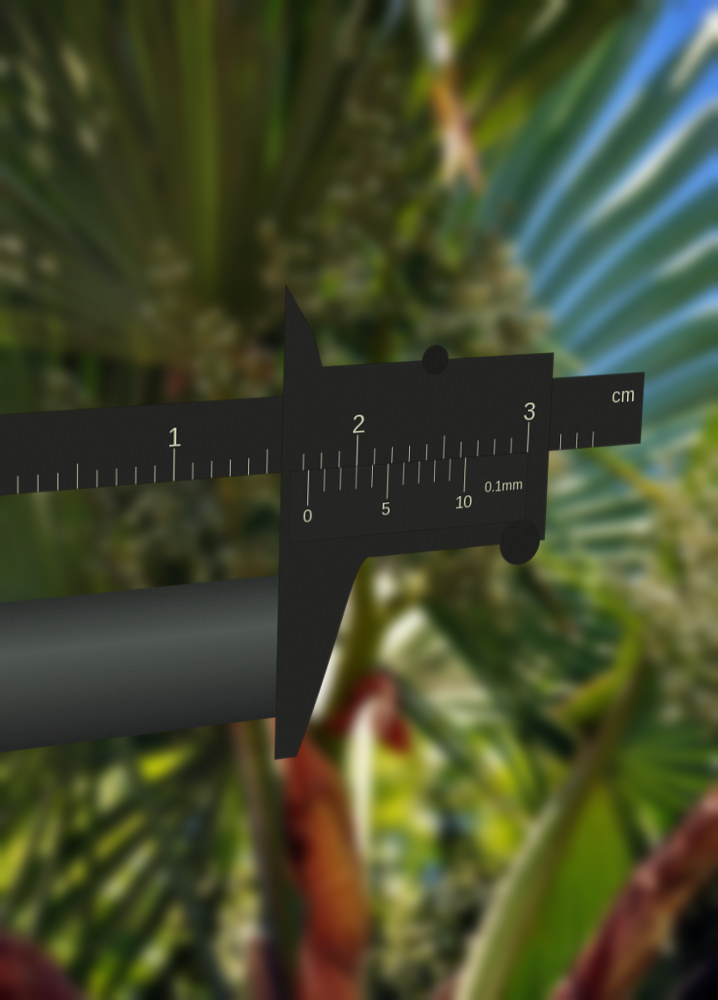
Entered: 17.3 mm
